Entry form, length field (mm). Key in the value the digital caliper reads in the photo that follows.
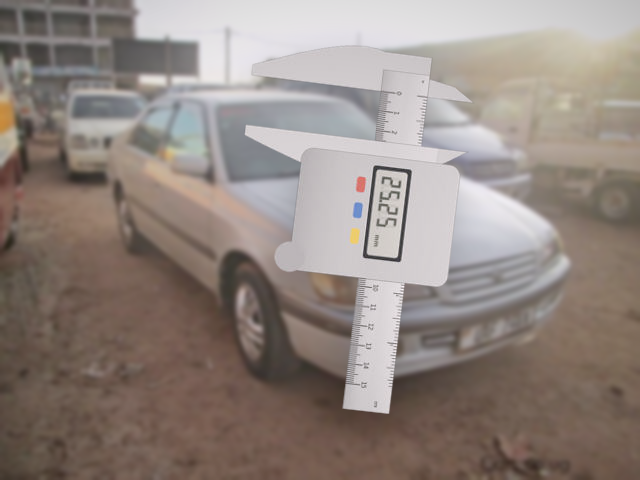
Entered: 25.25 mm
